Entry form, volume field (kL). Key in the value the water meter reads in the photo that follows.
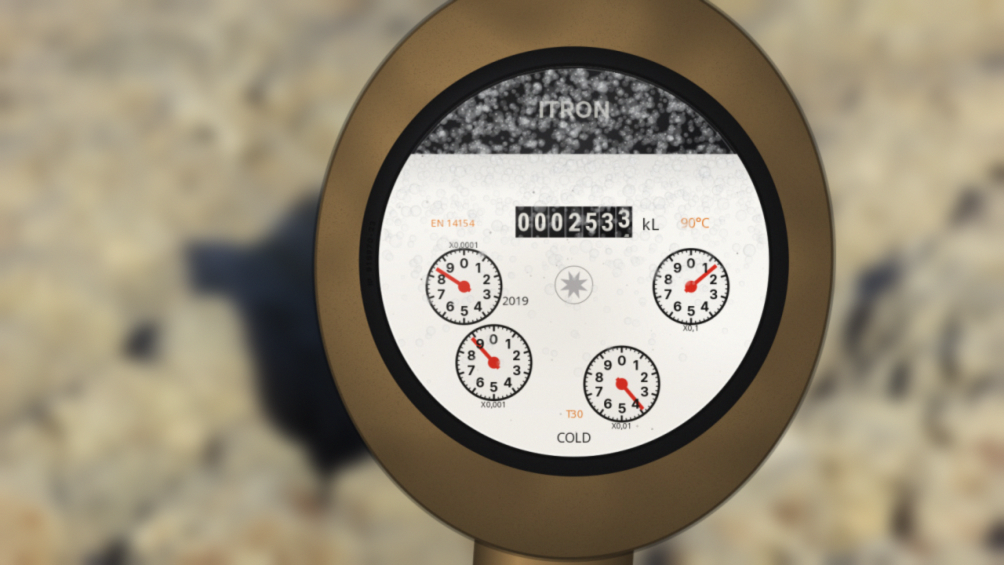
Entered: 2533.1388 kL
